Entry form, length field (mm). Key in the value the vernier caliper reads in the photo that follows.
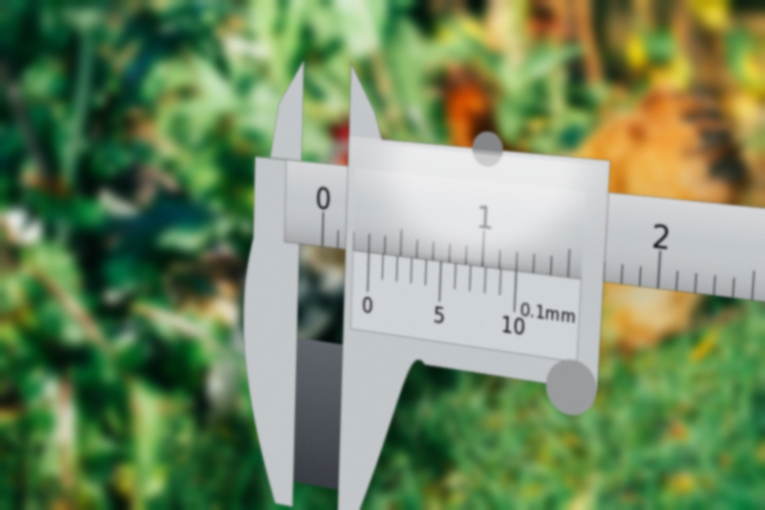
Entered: 3.0 mm
